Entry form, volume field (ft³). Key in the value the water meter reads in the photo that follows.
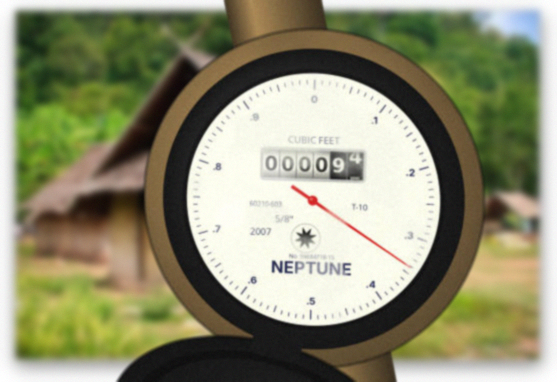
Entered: 94.34 ft³
